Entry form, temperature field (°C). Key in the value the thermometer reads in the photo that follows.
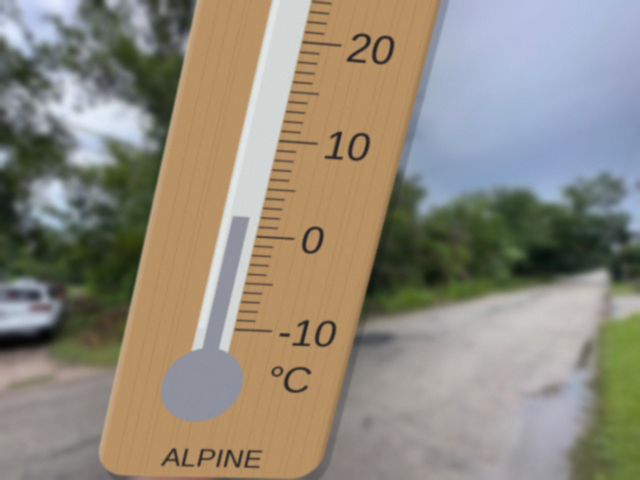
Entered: 2 °C
